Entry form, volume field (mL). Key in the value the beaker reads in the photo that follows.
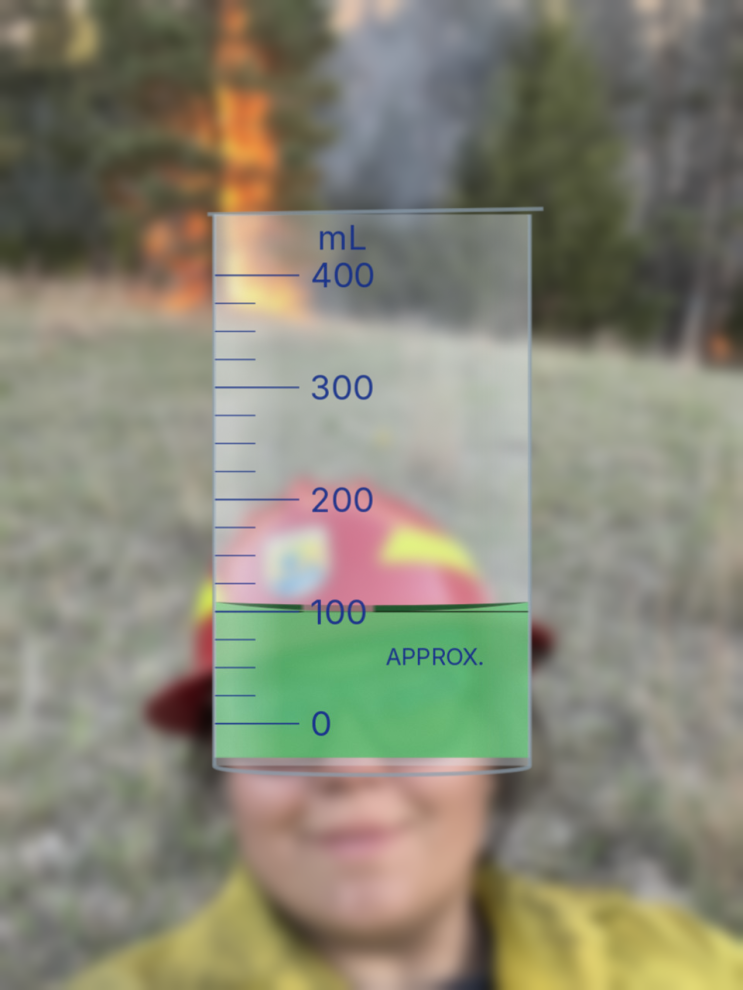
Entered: 100 mL
